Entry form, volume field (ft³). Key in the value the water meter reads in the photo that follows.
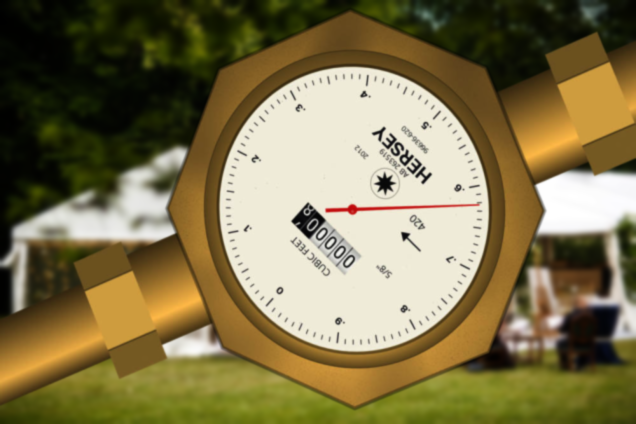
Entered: 7.62 ft³
